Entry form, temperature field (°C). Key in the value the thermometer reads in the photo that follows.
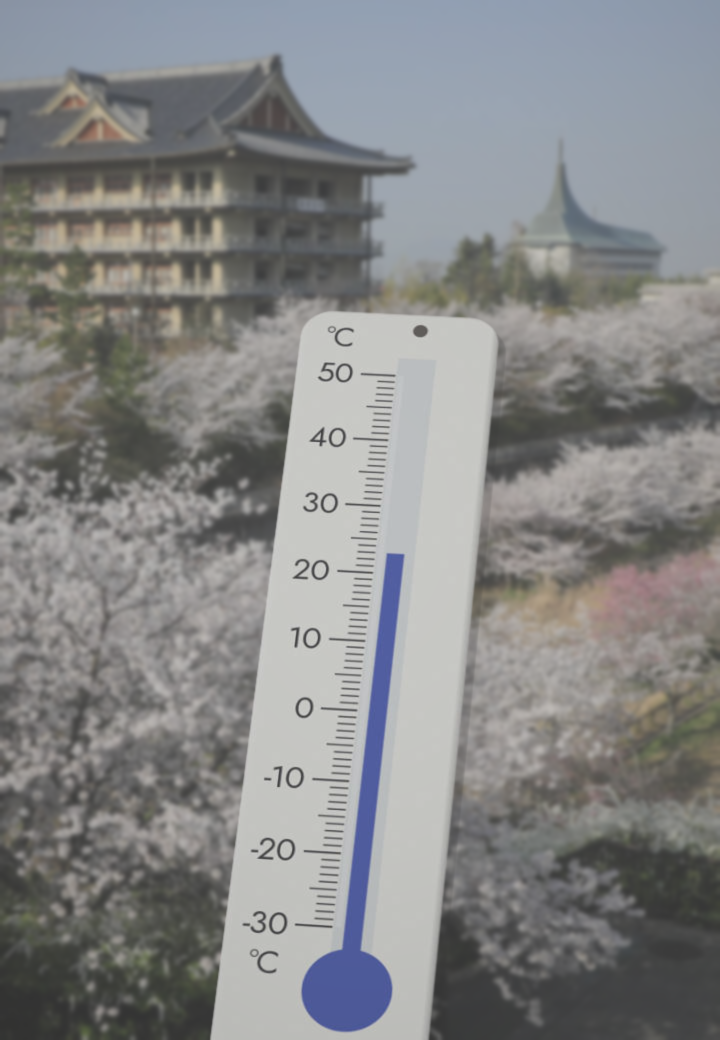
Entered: 23 °C
